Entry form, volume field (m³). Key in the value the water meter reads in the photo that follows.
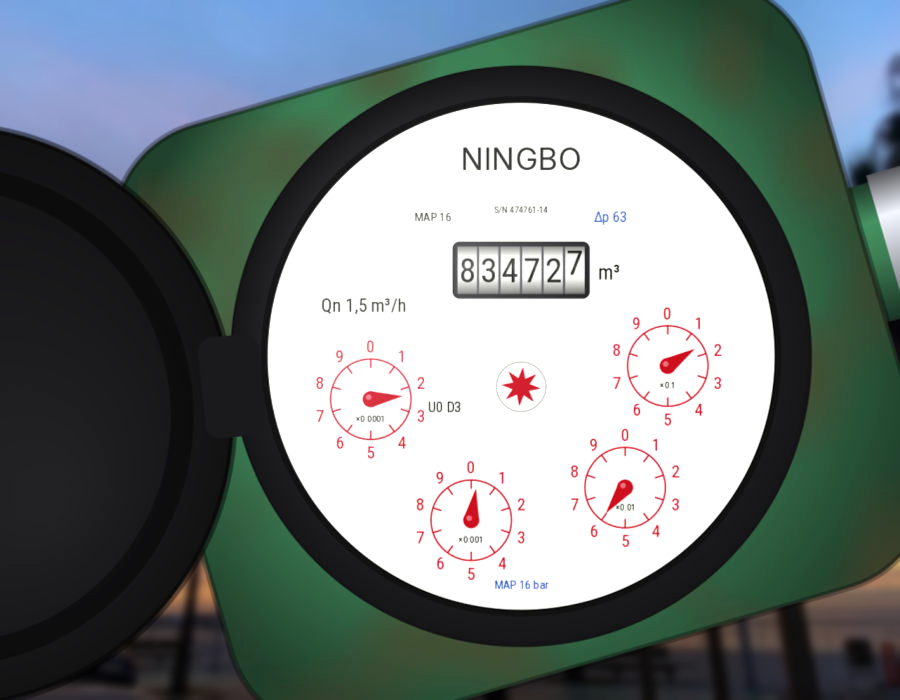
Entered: 834727.1602 m³
